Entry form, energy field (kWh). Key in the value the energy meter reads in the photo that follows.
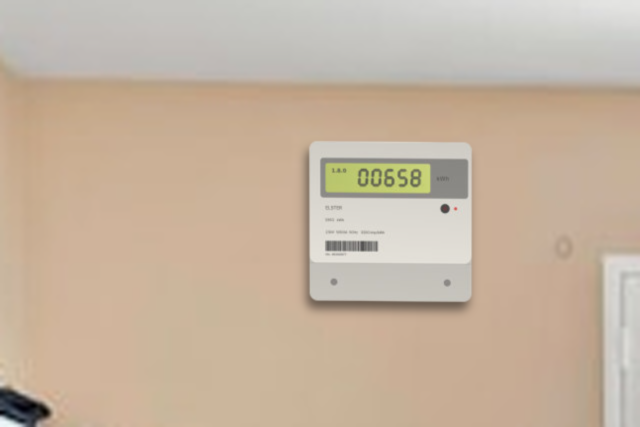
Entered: 658 kWh
